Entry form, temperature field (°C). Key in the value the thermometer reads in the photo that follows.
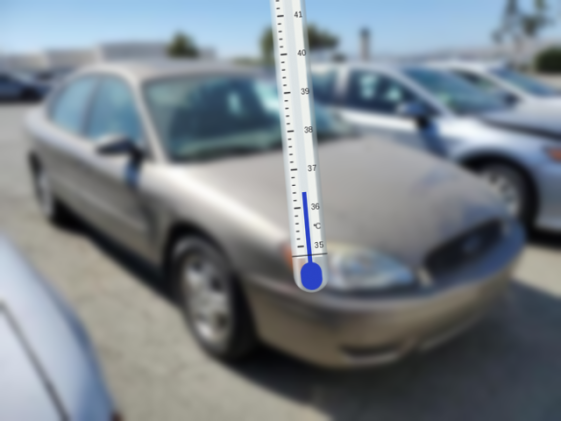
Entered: 36.4 °C
